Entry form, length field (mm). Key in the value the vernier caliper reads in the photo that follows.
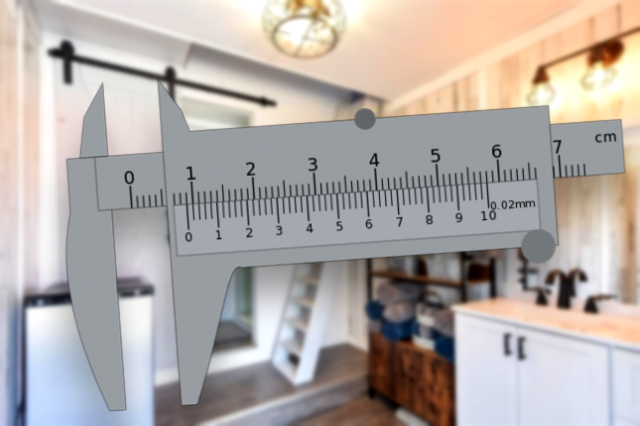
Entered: 9.0 mm
